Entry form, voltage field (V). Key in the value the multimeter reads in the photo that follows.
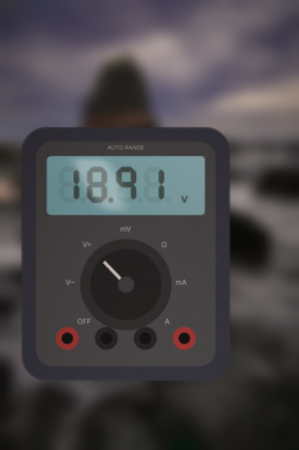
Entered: 18.91 V
